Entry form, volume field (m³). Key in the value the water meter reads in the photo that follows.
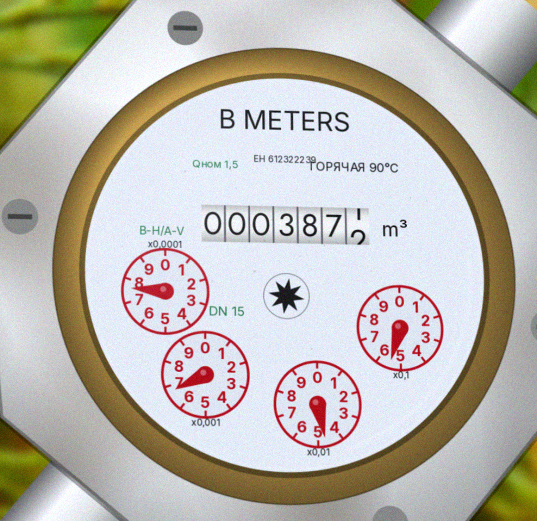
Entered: 3871.5467 m³
